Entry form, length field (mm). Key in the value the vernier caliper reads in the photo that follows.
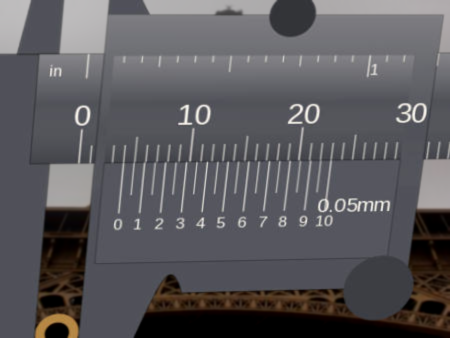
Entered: 4.0 mm
